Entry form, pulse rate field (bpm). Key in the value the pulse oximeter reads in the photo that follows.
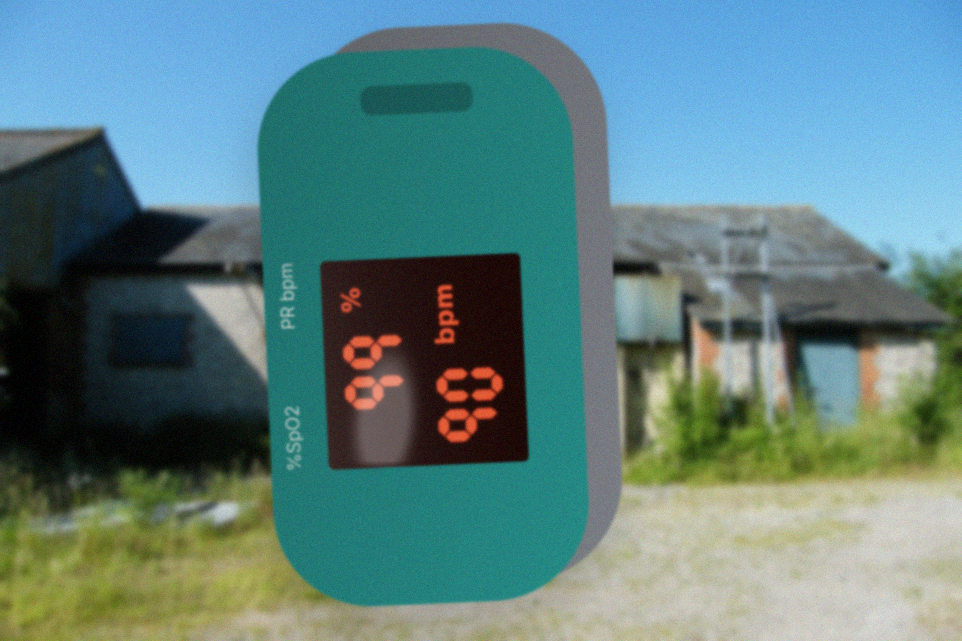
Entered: 90 bpm
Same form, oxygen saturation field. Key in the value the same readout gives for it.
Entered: 99 %
